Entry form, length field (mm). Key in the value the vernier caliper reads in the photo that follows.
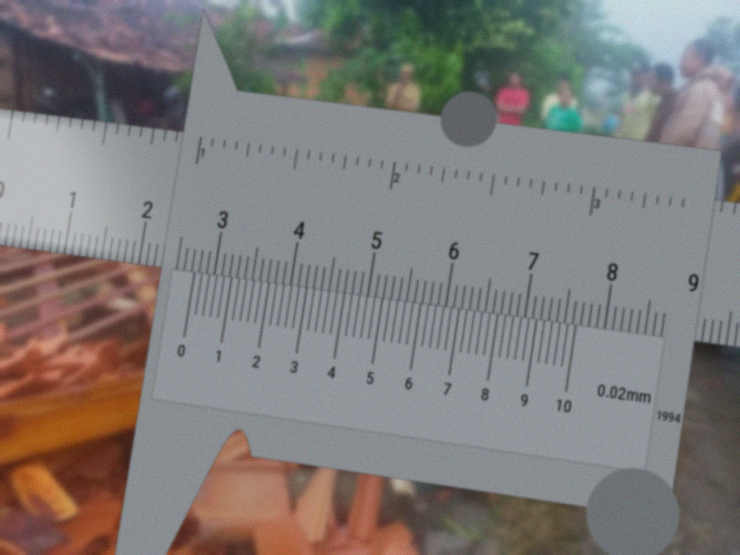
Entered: 27.4 mm
